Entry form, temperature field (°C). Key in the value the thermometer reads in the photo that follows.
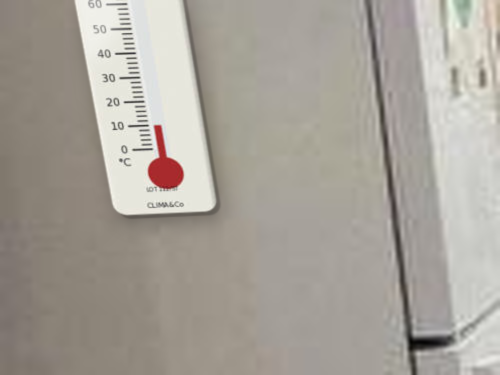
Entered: 10 °C
